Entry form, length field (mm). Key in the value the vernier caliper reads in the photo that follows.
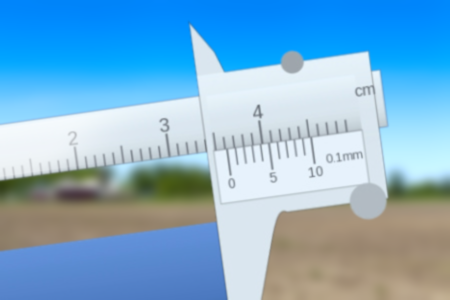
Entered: 36.2 mm
